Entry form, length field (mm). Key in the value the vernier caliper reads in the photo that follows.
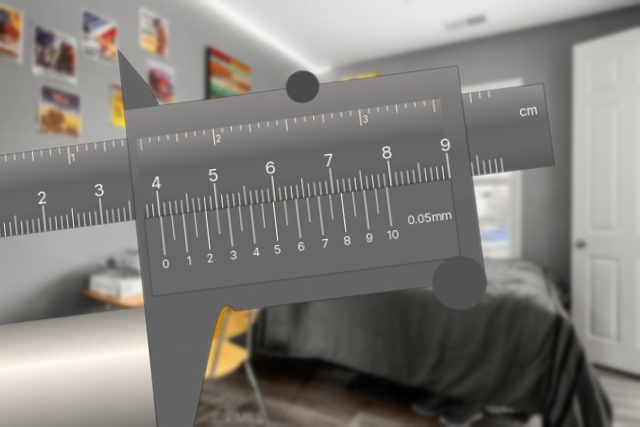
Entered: 40.2 mm
